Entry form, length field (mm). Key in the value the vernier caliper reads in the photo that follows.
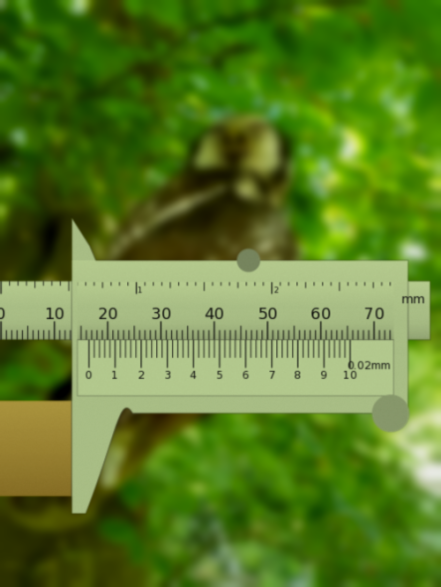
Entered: 16.5 mm
